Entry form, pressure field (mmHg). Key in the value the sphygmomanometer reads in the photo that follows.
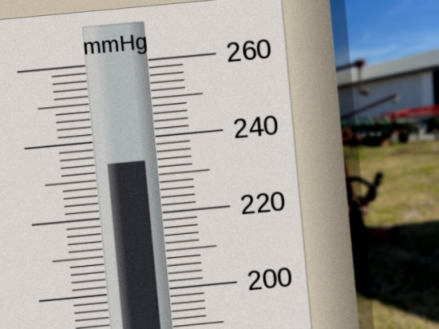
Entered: 234 mmHg
